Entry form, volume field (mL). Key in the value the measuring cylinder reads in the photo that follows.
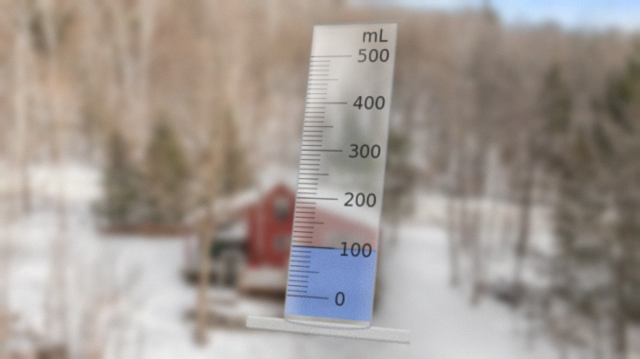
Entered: 100 mL
